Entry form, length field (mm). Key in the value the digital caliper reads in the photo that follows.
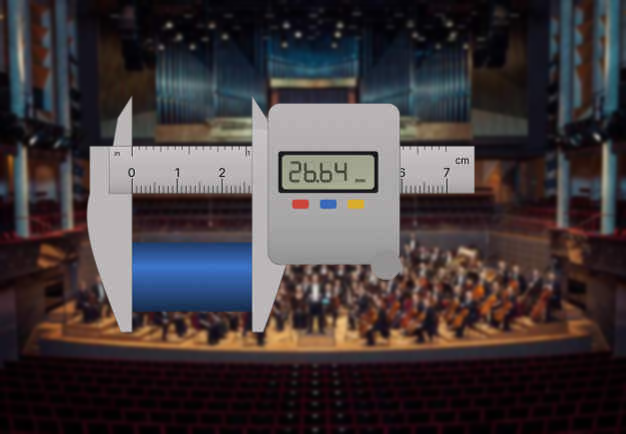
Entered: 26.64 mm
